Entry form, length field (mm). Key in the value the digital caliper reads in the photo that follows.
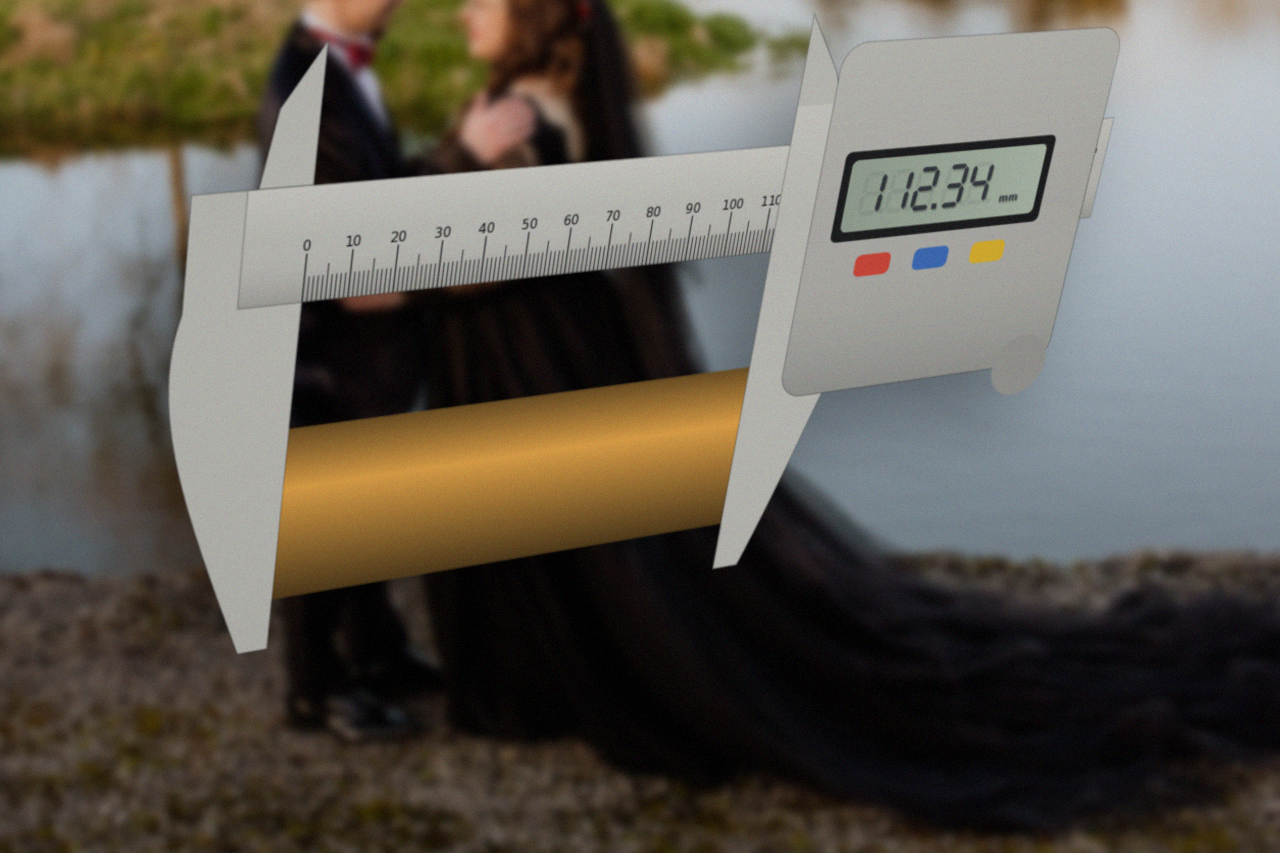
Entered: 112.34 mm
